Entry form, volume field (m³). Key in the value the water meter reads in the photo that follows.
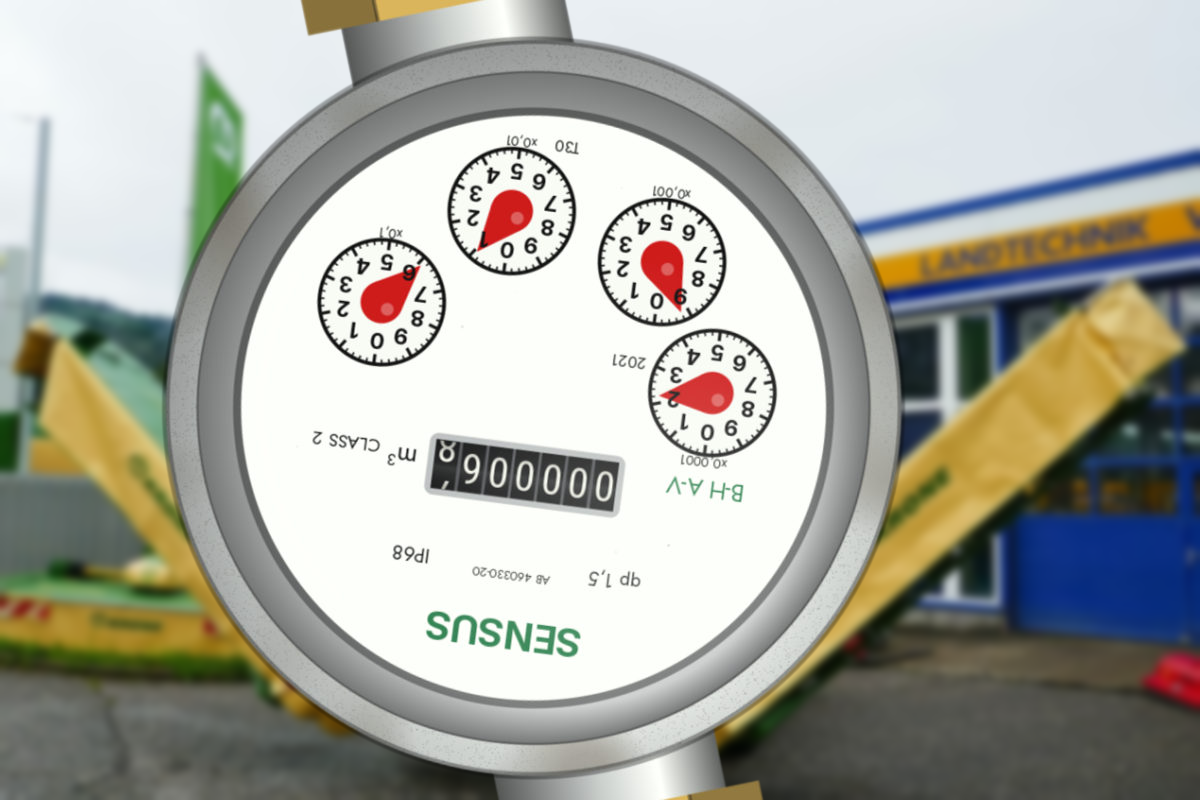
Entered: 67.6092 m³
